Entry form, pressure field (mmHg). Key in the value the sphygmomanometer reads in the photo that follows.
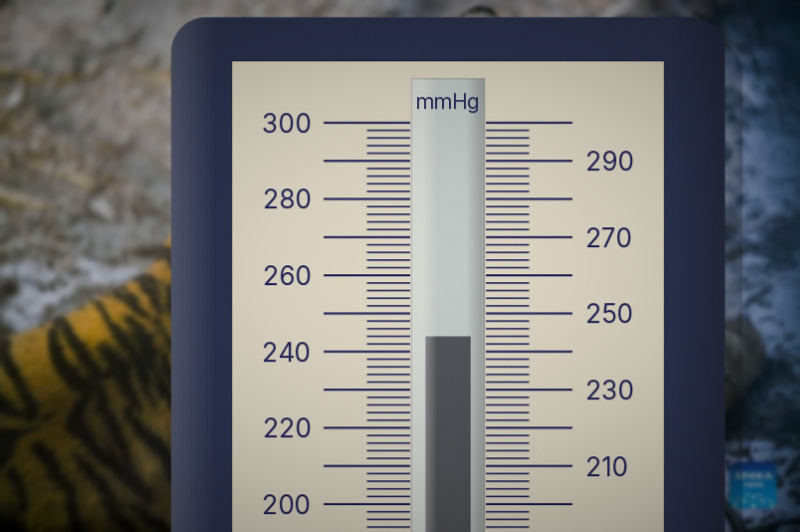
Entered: 244 mmHg
